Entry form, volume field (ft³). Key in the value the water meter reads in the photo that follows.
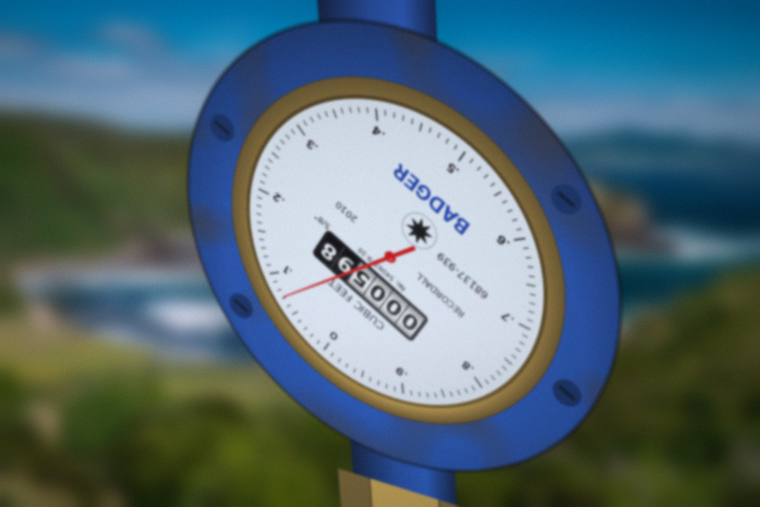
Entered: 598.07 ft³
